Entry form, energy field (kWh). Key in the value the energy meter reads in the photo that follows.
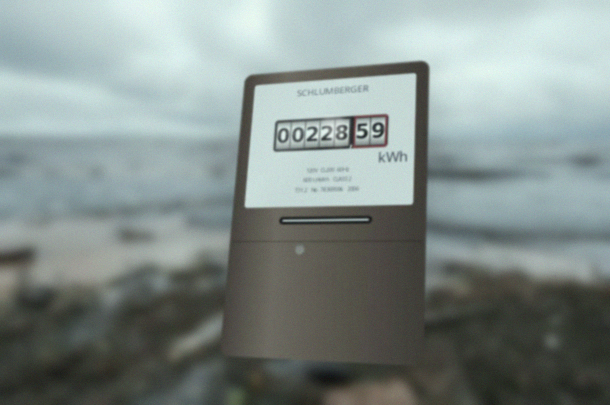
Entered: 228.59 kWh
